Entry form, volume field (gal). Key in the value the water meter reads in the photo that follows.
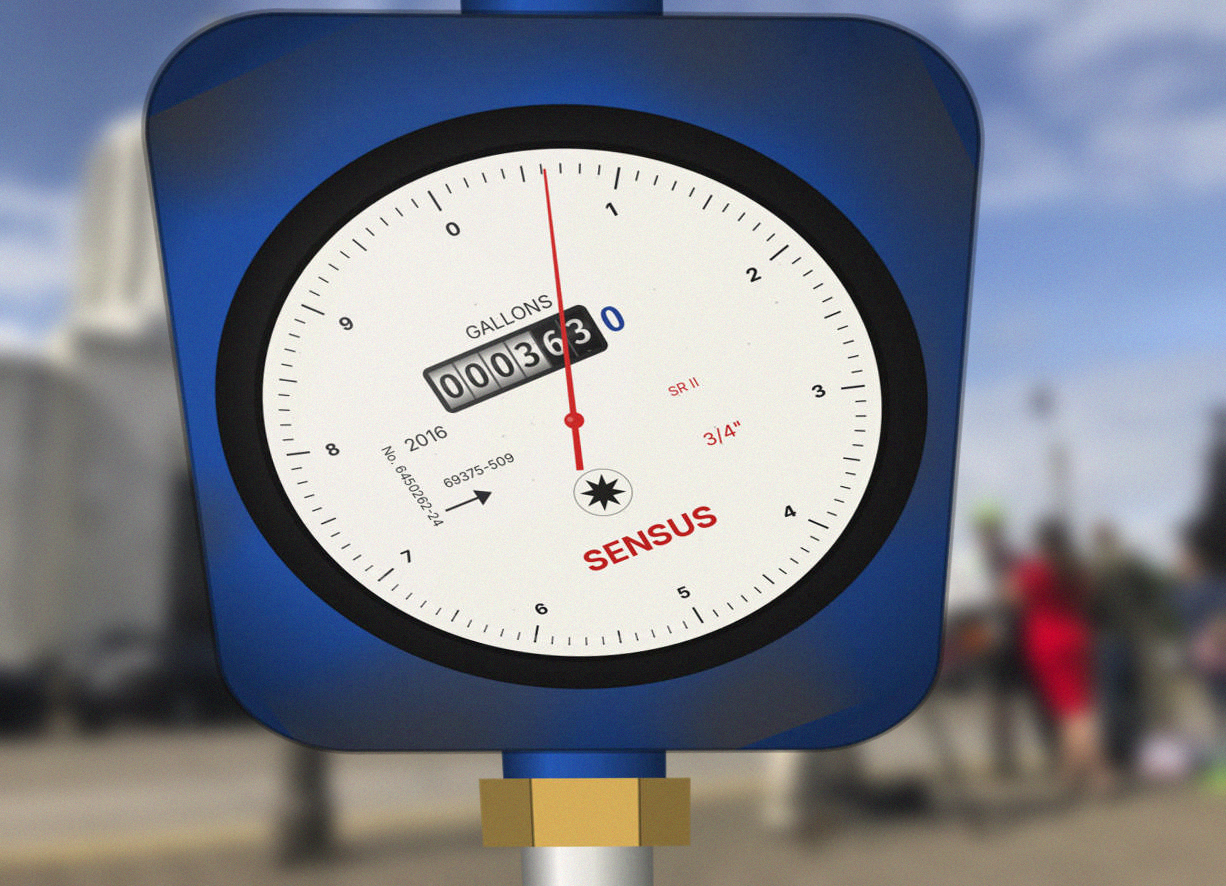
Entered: 3630.6 gal
